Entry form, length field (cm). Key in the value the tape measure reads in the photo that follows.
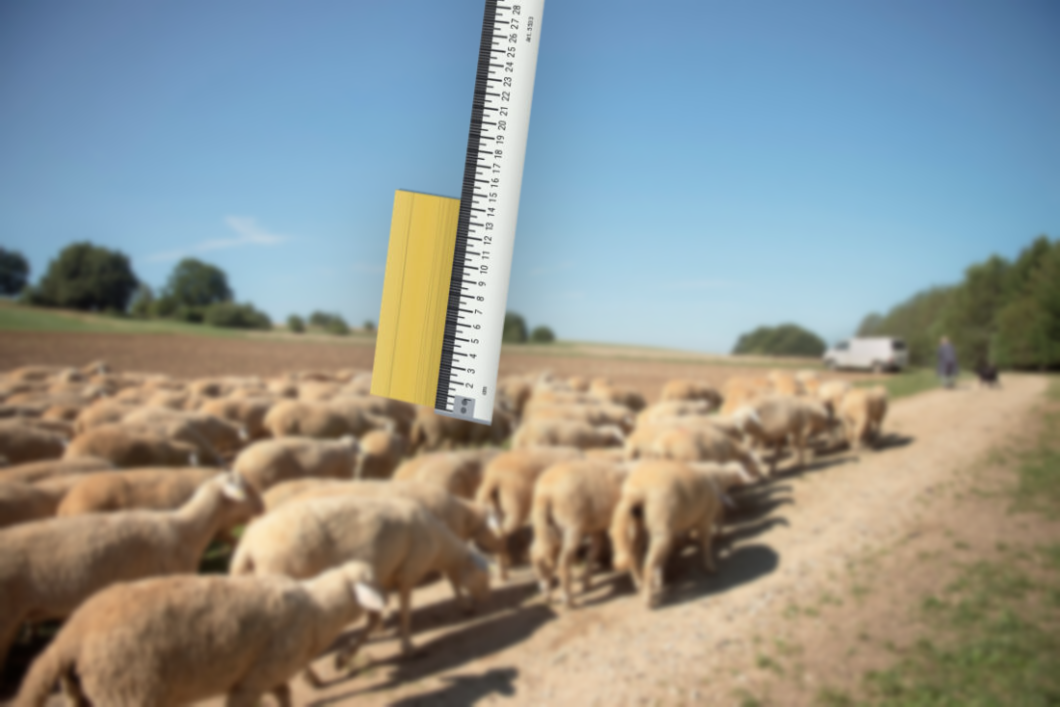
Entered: 14.5 cm
